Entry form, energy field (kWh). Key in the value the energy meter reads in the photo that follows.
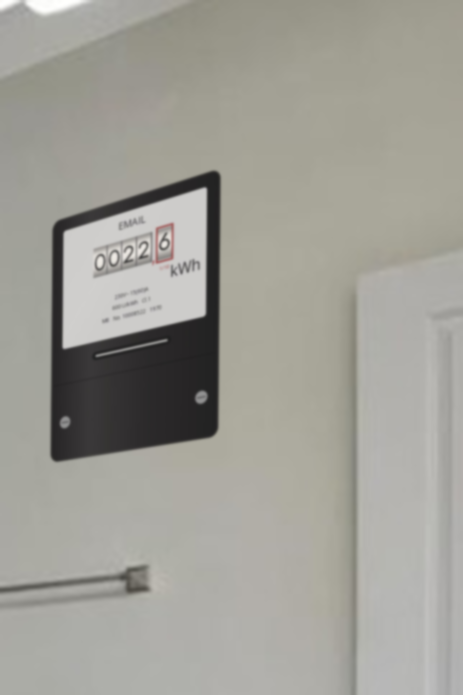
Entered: 22.6 kWh
